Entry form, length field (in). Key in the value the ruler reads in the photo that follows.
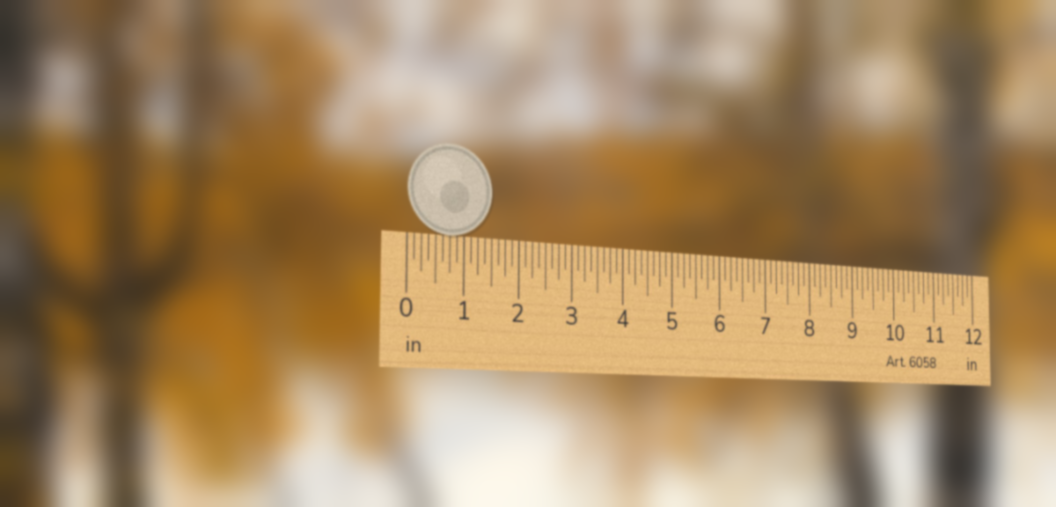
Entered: 1.5 in
